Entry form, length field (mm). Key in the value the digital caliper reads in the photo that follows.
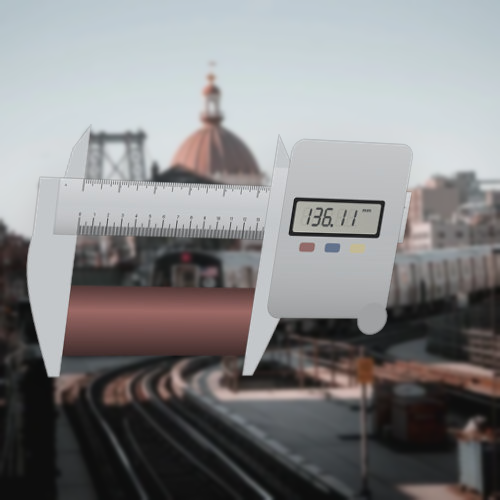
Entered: 136.11 mm
